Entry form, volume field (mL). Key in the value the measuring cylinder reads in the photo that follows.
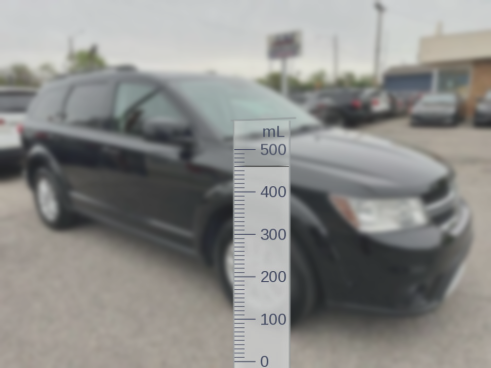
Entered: 460 mL
